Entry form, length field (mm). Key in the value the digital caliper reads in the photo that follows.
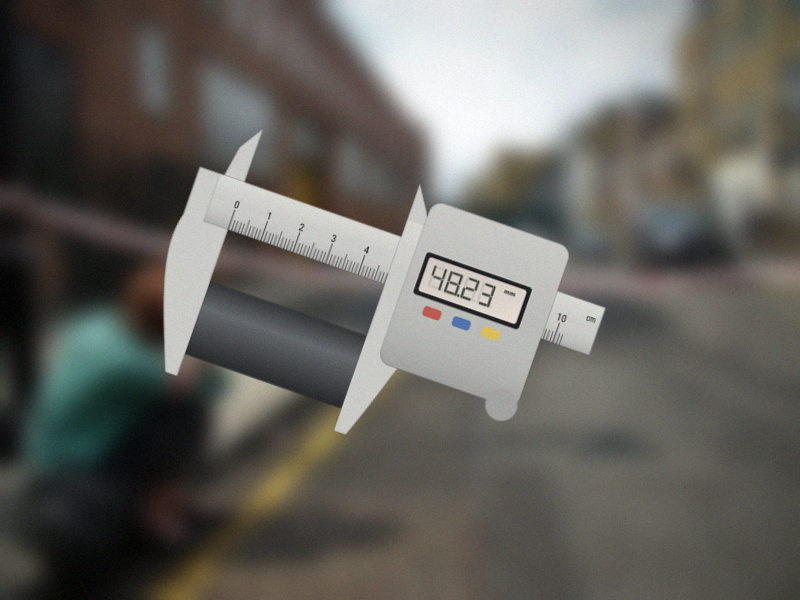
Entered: 48.23 mm
